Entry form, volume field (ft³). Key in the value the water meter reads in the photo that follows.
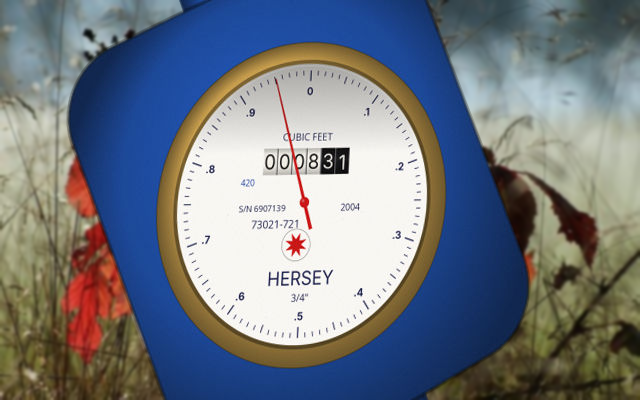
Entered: 830.95 ft³
